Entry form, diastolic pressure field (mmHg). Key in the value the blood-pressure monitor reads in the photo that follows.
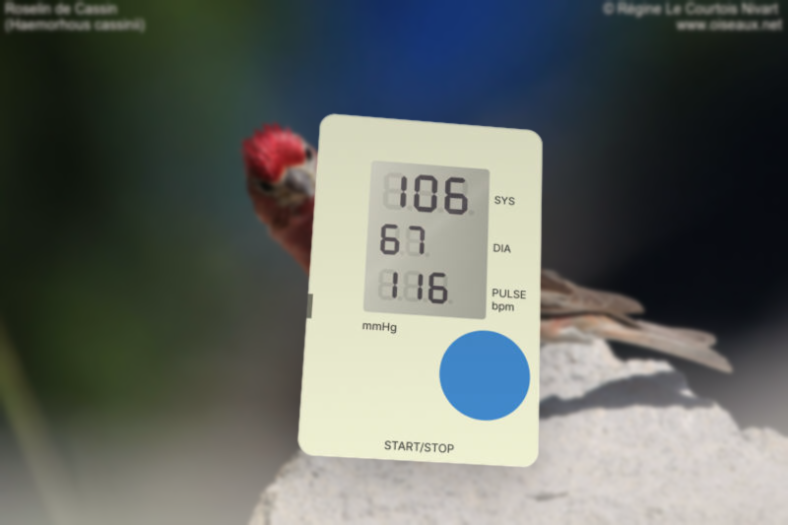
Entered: 67 mmHg
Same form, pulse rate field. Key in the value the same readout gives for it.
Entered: 116 bpm
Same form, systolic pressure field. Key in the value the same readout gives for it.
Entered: 106 mmHg
